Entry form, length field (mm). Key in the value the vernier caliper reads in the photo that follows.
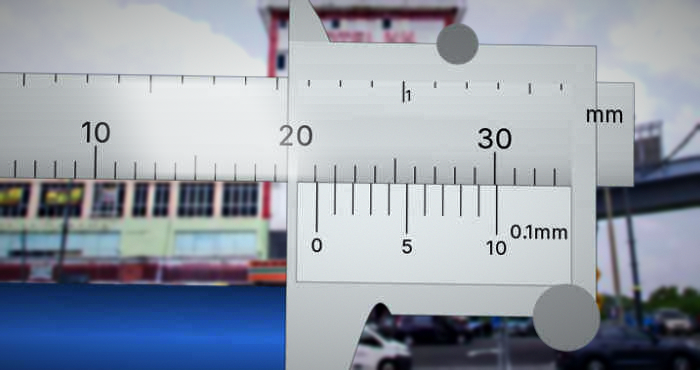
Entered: 21.1 mm
